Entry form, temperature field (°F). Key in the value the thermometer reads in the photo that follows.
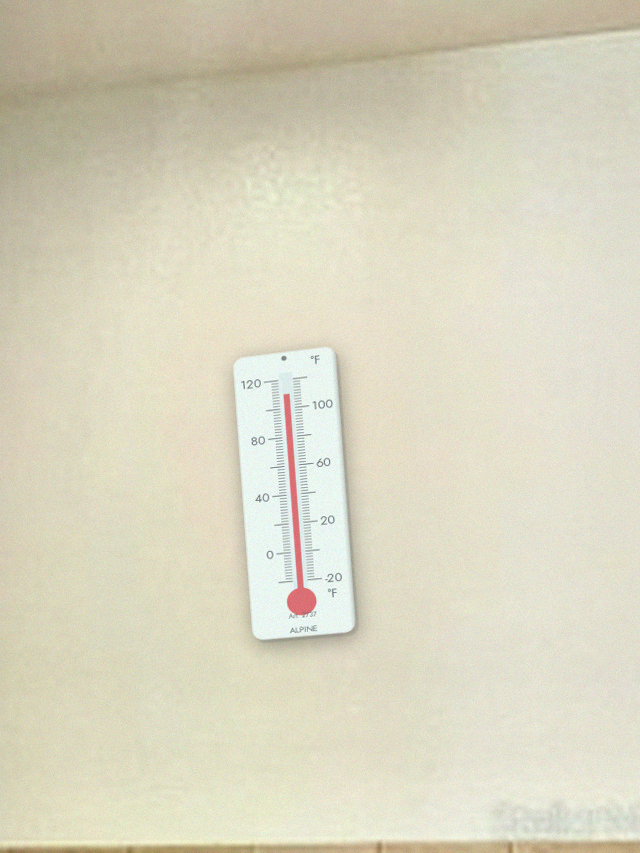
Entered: 110 °F
